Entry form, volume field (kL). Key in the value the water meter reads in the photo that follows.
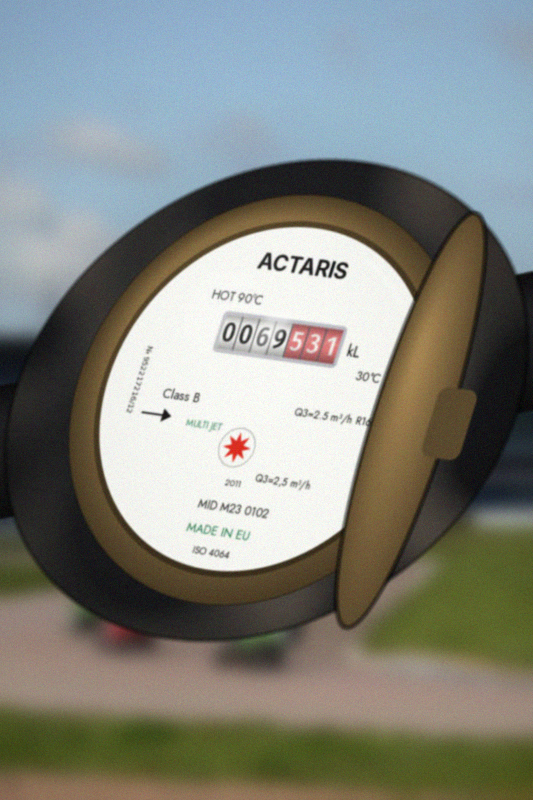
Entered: 69.531 kL
